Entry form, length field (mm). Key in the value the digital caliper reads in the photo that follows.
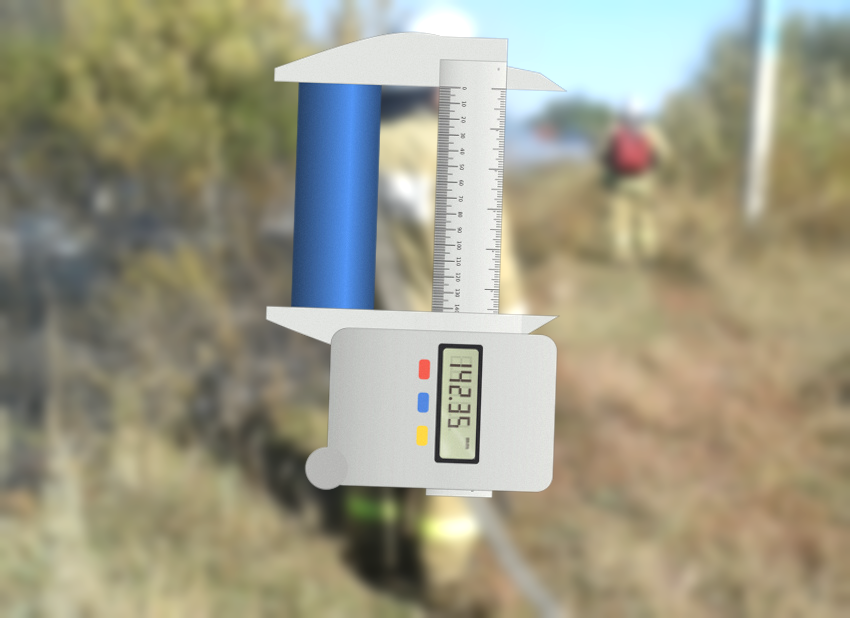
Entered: 142.35 mm
